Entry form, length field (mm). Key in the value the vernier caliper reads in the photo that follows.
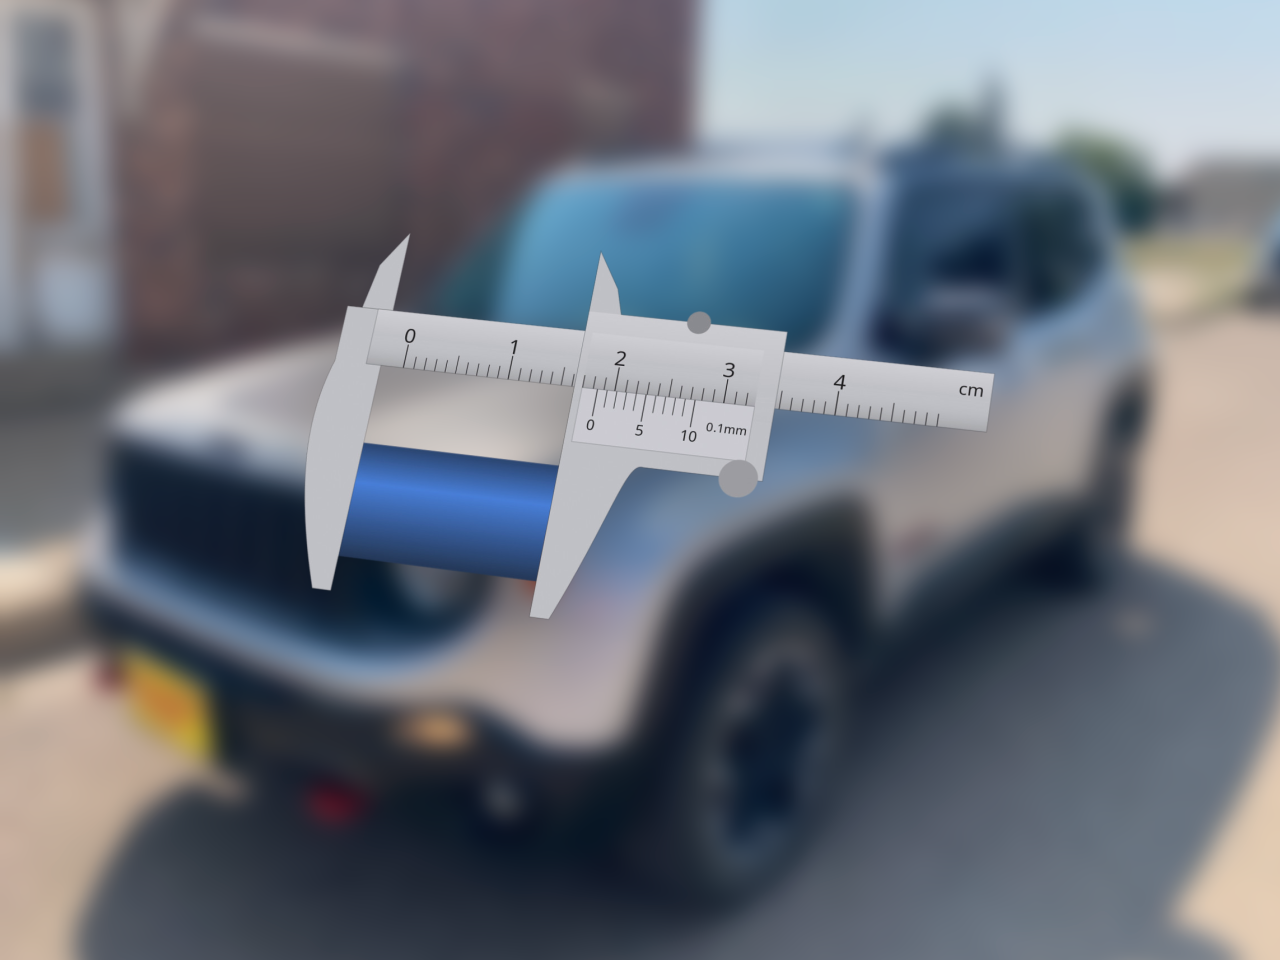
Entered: 18.4 mm
